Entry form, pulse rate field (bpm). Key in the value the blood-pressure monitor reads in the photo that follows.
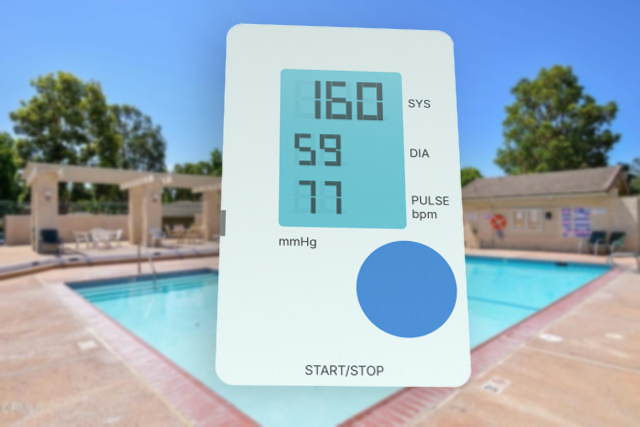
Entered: 77 bpm
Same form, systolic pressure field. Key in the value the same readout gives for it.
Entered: 160 mmHg
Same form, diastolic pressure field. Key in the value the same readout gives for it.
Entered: 59 mmHg
